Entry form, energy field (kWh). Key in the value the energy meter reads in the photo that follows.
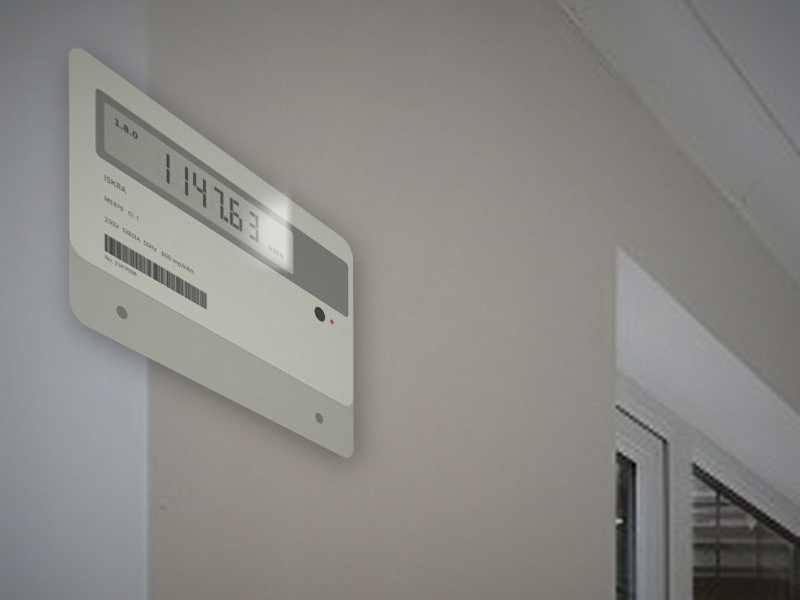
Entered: 1147.63 kWh
